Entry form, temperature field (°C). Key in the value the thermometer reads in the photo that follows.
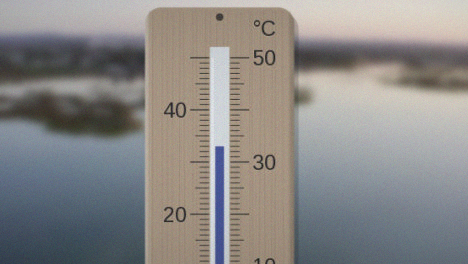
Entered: 33 °C
